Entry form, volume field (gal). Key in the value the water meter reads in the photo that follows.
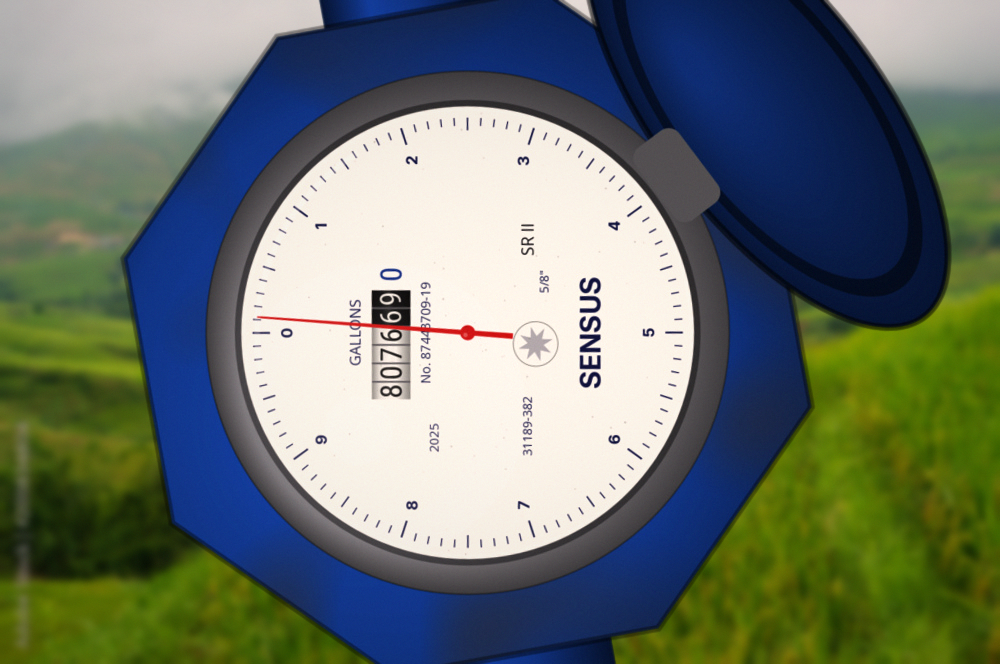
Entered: 8076690.1 gal
